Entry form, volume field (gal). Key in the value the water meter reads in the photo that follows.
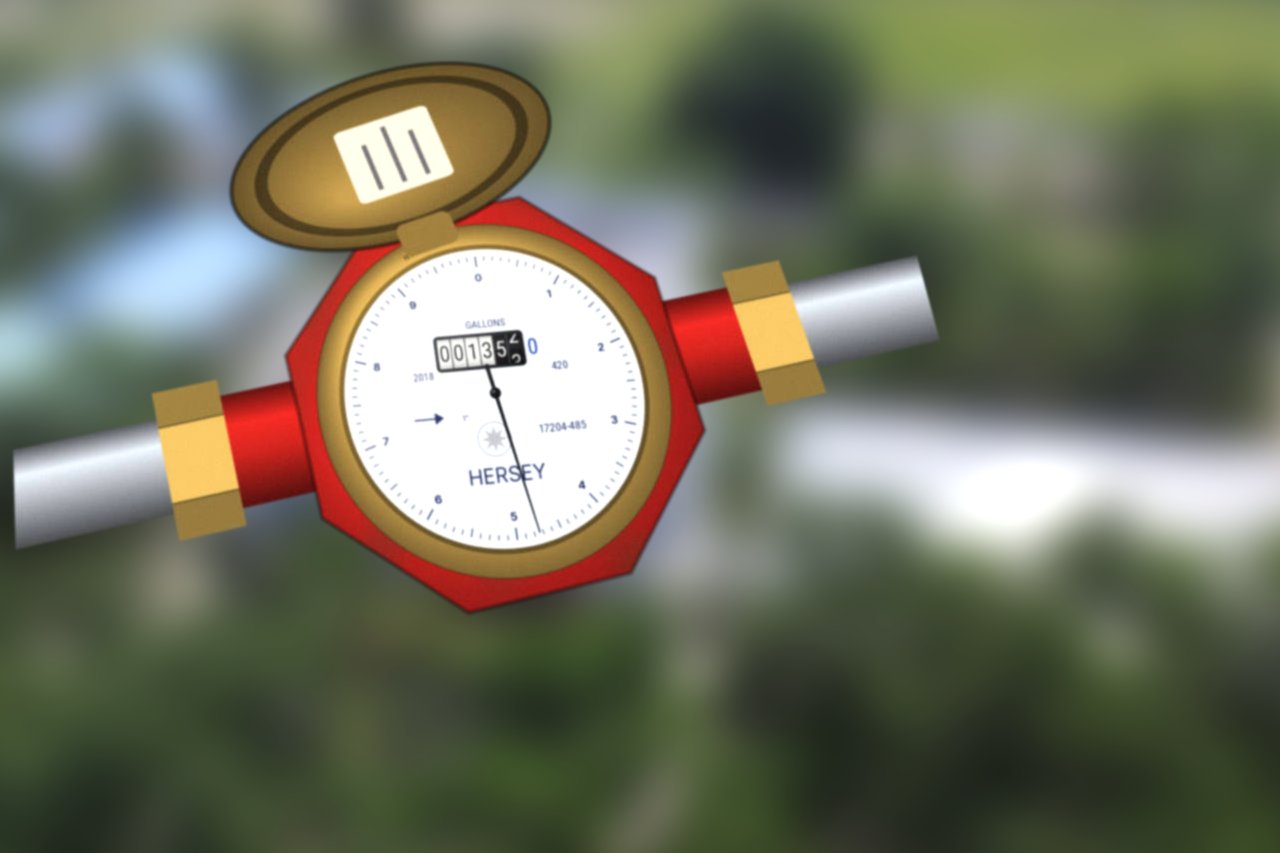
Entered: 13524.7 gal
